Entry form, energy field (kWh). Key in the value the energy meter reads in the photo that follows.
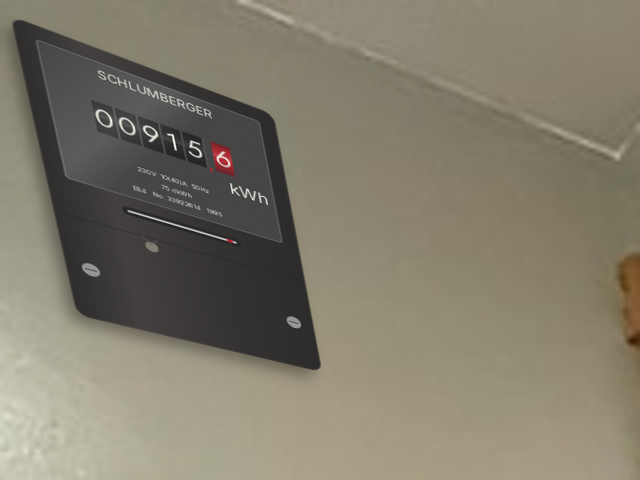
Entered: 915.6 kWh
